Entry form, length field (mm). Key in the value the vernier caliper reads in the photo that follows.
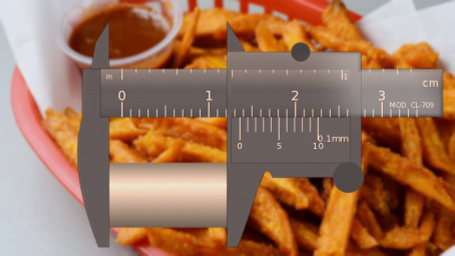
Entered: 13.6 mm
